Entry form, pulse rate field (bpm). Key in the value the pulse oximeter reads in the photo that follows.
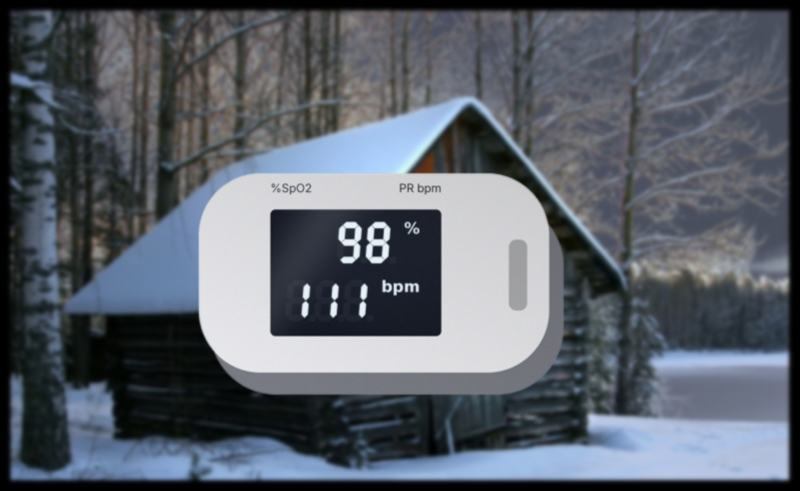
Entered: 111 bpm
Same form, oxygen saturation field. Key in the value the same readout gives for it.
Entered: 98 %
